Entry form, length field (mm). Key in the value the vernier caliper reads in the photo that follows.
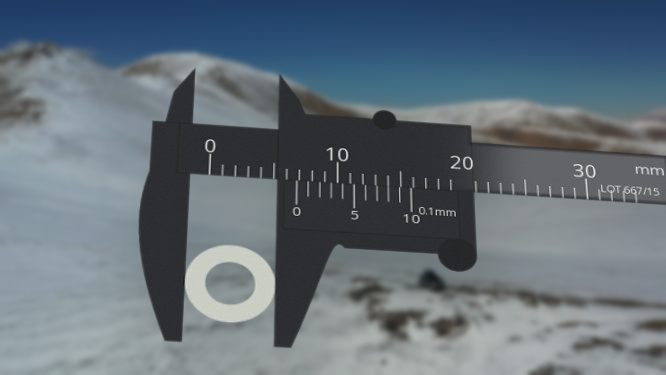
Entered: 6.8 mm
